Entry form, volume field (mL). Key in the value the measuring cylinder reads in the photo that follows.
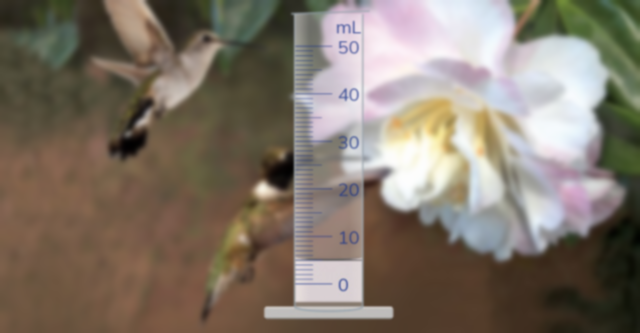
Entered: 5 mL
